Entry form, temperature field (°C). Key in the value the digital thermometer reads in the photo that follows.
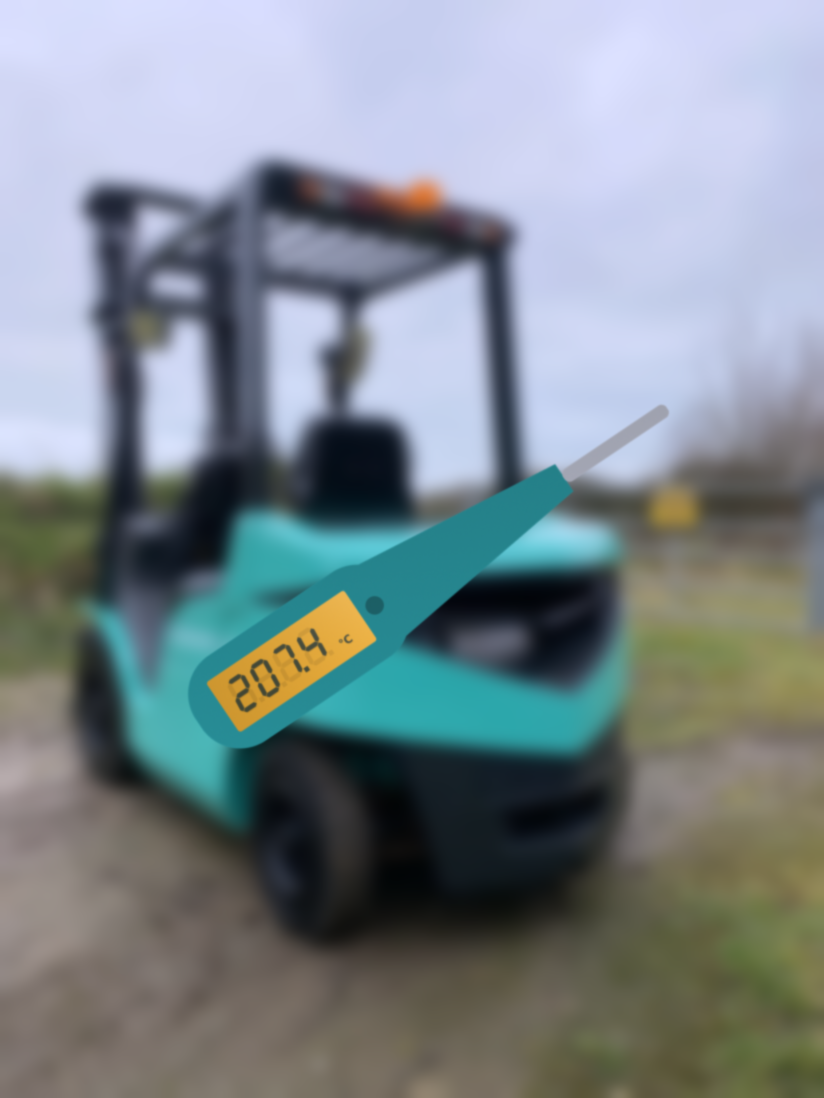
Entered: 207.4 °C
